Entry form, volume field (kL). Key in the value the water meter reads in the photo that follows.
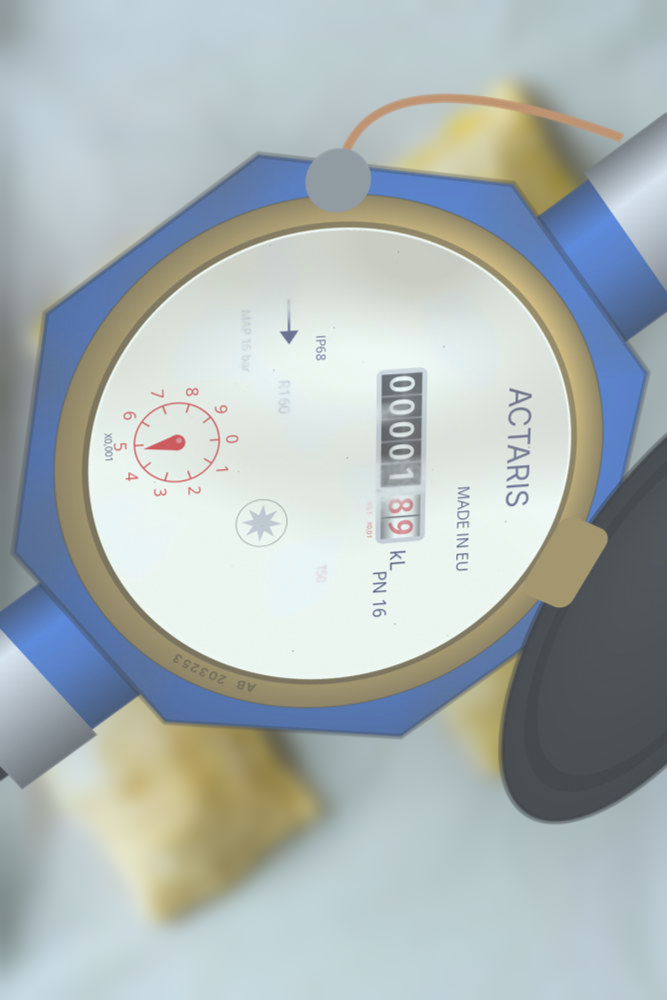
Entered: 1.894 kL
